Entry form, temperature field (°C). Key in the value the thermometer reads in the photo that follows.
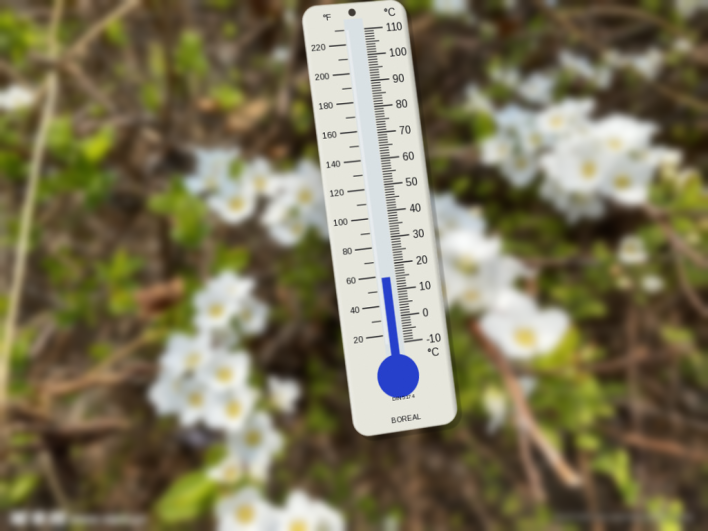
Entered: 15 °C
